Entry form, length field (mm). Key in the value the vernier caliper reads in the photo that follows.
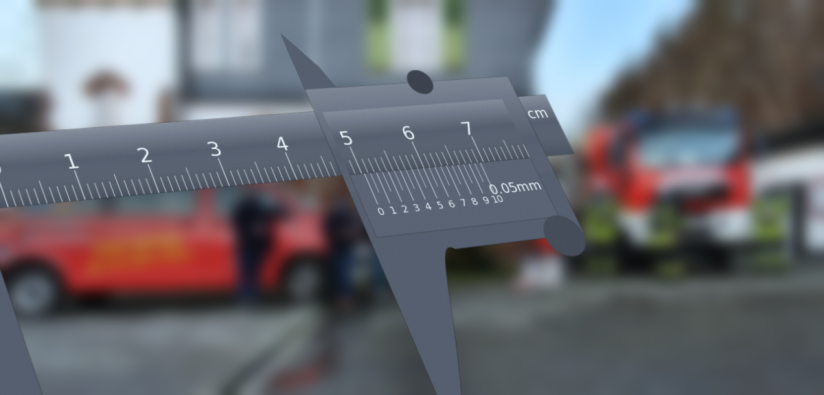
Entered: 50.4 mm
